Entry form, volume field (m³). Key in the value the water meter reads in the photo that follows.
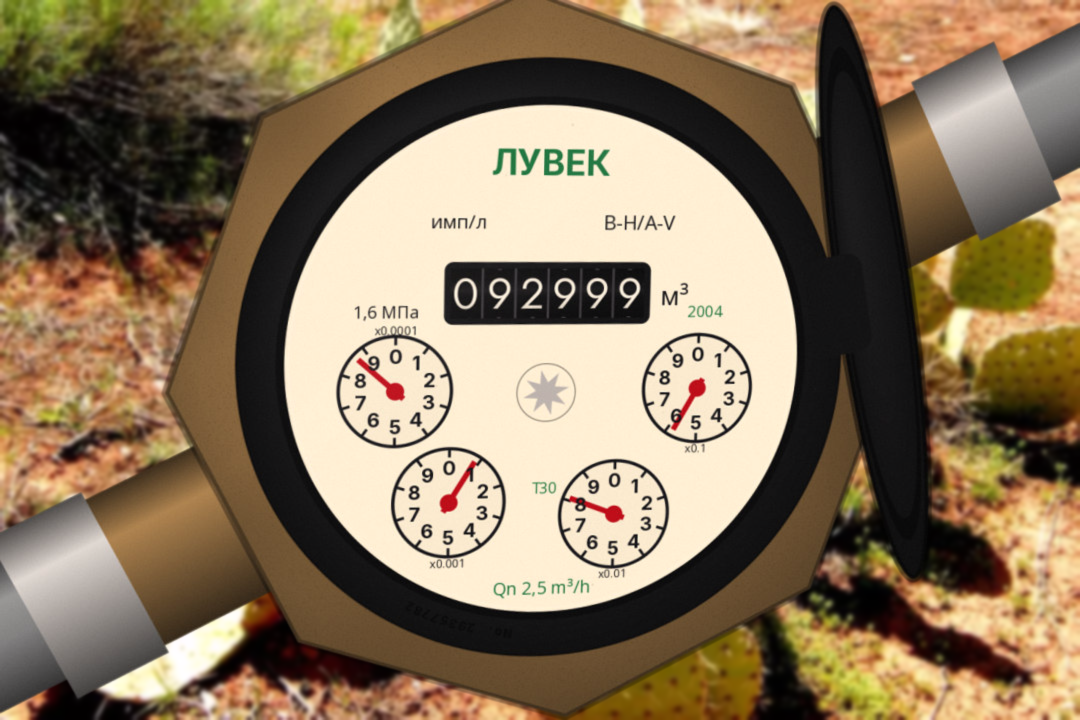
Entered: 92999.5808 m³
